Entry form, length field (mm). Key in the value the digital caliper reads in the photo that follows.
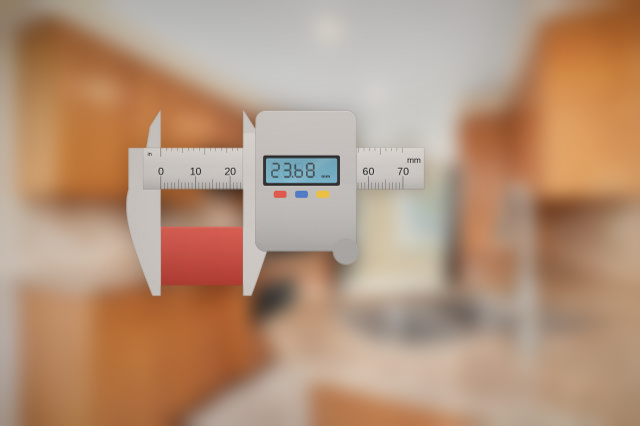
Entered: 23.68 mm
